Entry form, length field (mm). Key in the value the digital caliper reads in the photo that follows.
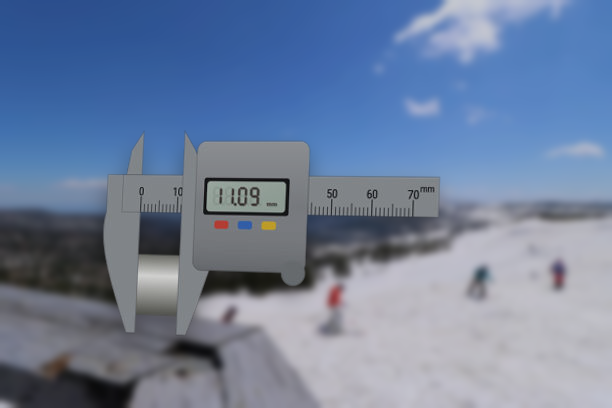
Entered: 11.09 mm
